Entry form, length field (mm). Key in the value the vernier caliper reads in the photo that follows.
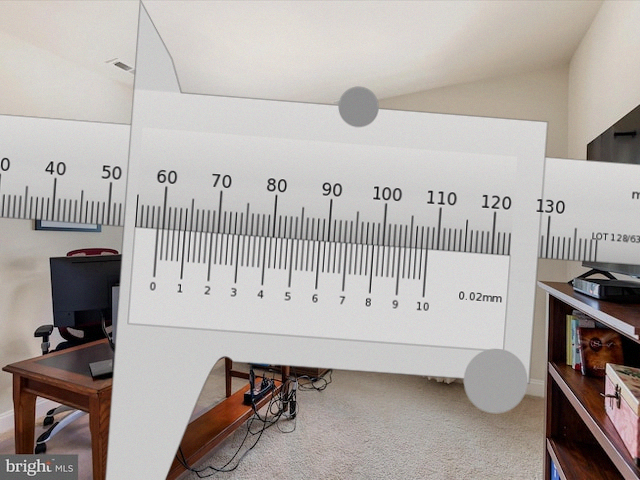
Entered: 59.0 mm
